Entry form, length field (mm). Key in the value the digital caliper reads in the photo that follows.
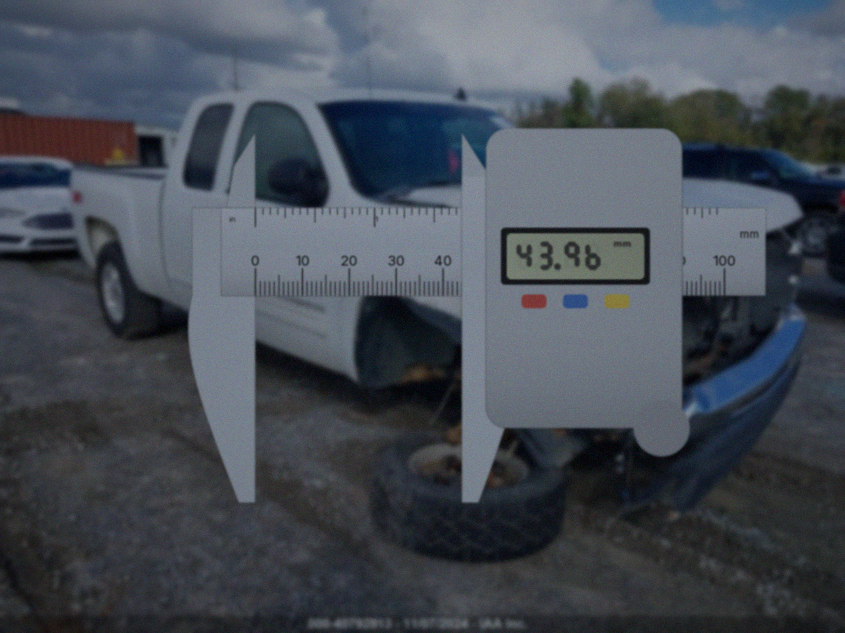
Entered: 43.96 mm
